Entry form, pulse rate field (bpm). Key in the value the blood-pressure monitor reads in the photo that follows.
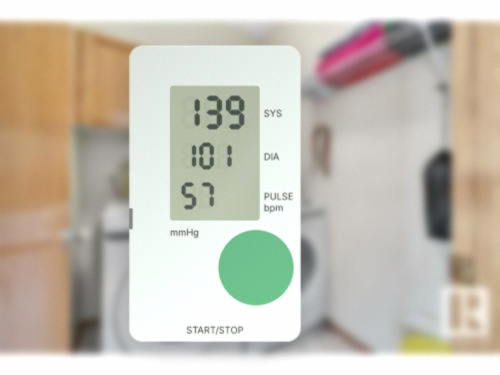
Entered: 57 bpm
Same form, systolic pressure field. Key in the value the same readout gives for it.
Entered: 139 mmHg
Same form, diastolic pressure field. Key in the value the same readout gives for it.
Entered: 101 mmHg
